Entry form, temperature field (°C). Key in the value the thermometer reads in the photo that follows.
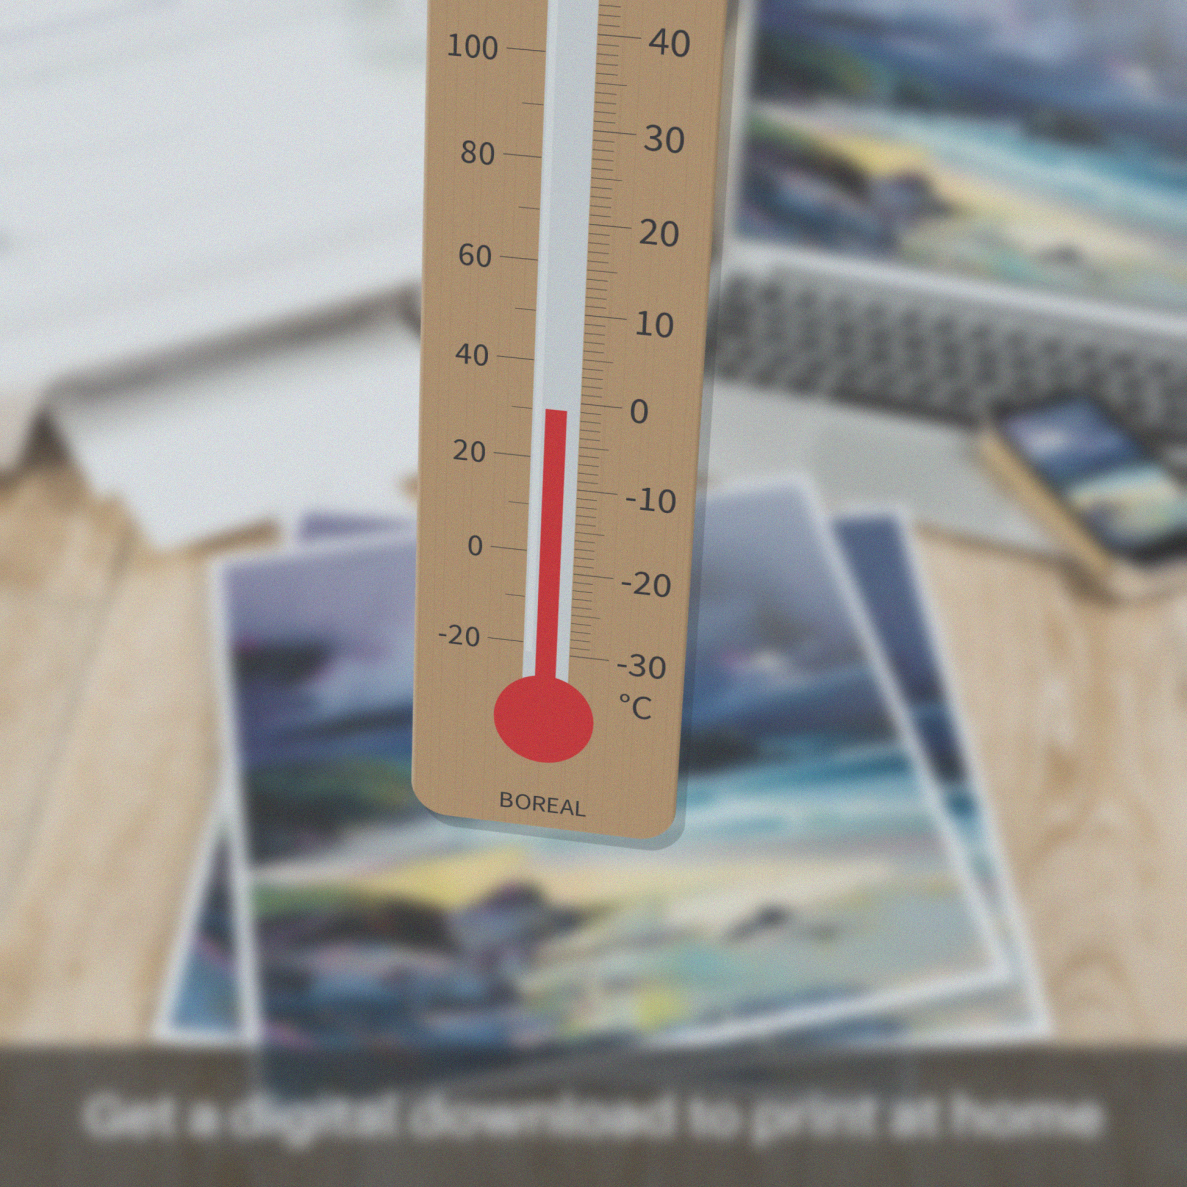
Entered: -1 °C
